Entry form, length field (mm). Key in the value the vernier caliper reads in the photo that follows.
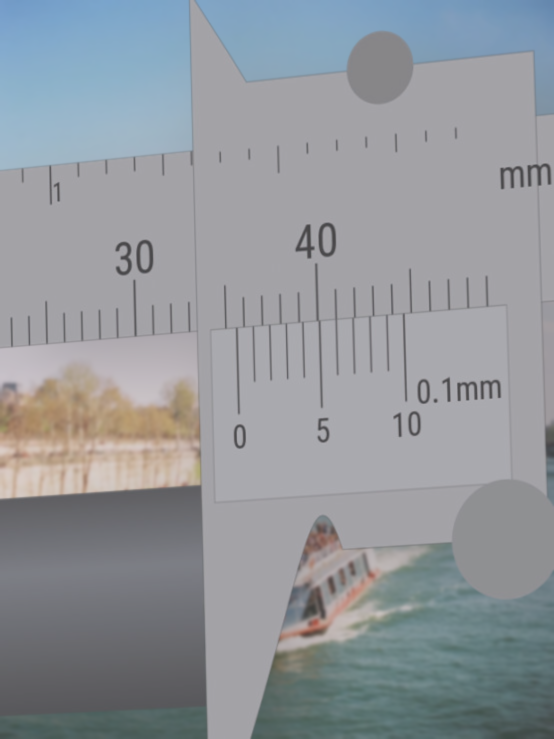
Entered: 35.6 mm
